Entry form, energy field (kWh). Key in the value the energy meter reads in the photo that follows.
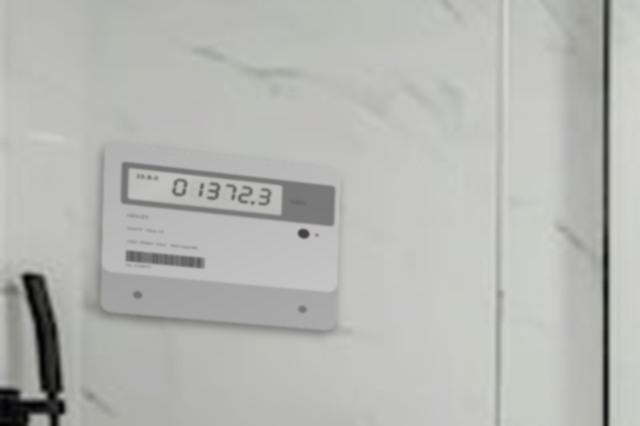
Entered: 1372.3 kWh
